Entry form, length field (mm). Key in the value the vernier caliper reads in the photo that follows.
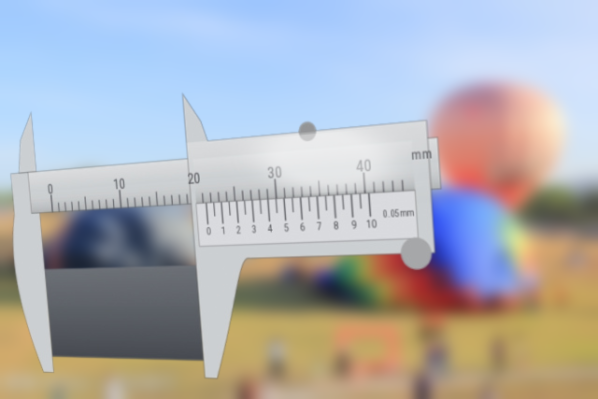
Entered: 21.4 mm
